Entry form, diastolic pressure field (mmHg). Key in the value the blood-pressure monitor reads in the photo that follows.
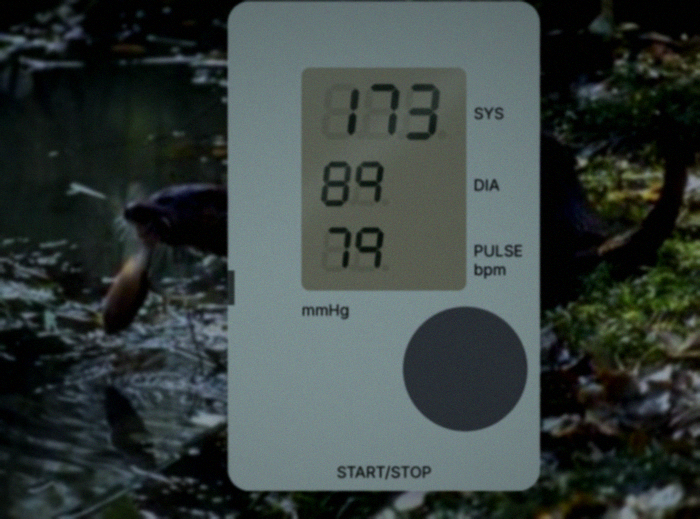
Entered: 89 mmHg
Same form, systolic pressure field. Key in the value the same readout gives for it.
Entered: 173 mmHg
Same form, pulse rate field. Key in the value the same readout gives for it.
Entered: 79 bpm
